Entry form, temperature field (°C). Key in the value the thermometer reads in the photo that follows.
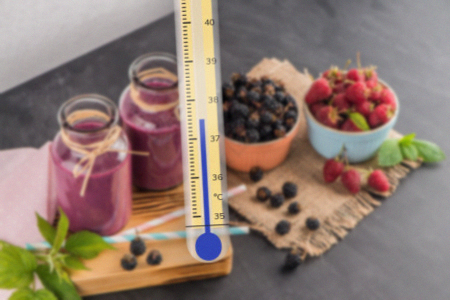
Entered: 37.5 °C
